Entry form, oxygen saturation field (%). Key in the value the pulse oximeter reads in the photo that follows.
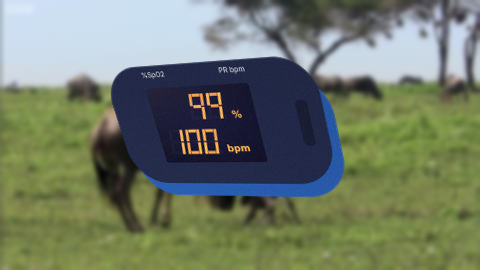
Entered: 99 %
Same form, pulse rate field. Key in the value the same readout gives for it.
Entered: 100 bpm
